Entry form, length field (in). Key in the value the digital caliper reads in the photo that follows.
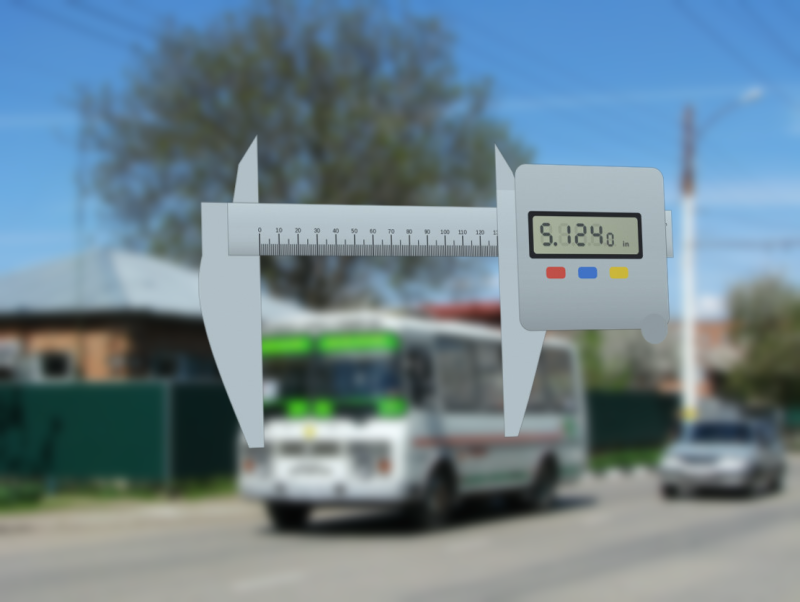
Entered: 5.1240 in
